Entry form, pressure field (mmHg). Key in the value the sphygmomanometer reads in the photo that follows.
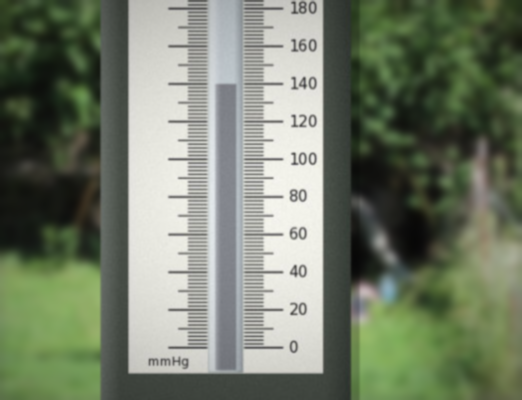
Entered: 140 mmHg
